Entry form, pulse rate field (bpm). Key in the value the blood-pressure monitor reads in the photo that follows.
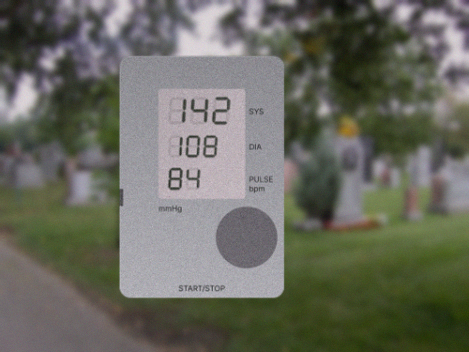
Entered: 84 bpm
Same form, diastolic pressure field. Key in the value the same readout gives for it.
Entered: 108 mmHg
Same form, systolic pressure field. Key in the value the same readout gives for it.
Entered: 142 mmHg
